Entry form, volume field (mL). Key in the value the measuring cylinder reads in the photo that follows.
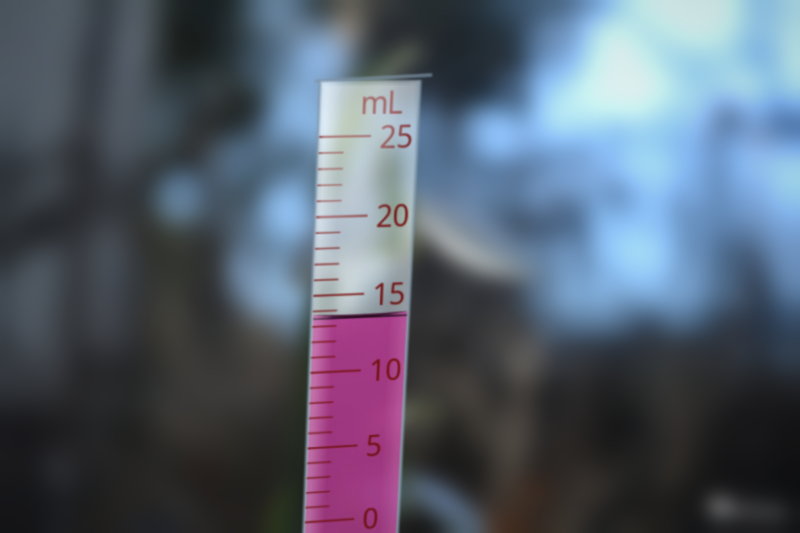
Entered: 13.5 mL
